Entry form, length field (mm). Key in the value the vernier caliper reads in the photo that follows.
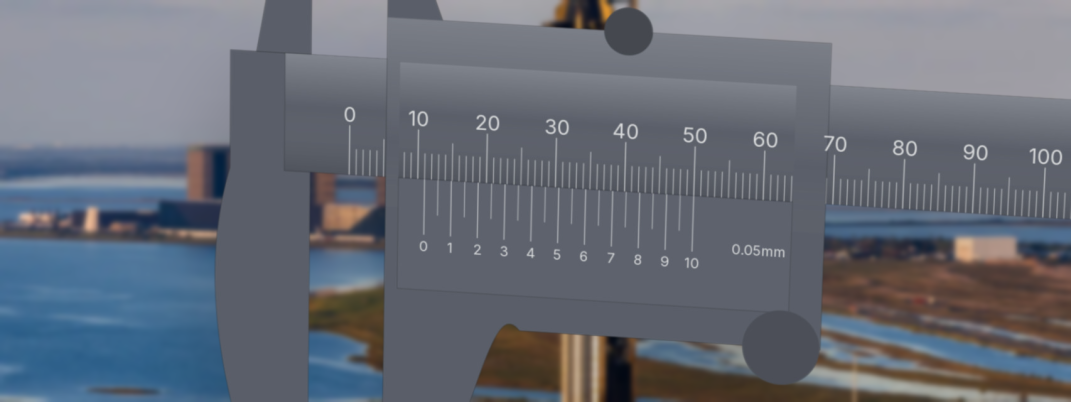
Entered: 11.0 mm
